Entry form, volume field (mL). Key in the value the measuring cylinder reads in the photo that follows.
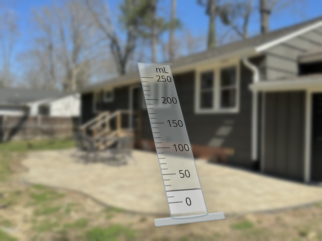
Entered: 20 mL
